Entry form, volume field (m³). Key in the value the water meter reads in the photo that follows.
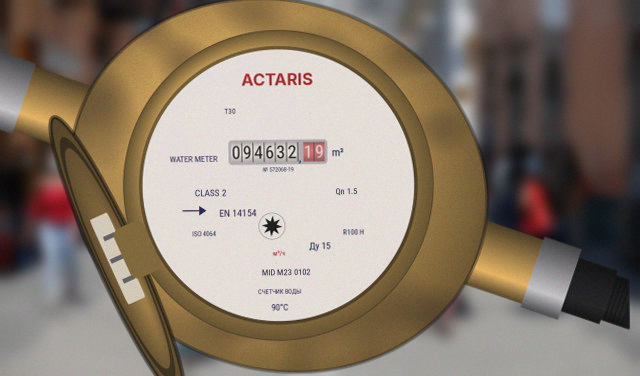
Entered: 94632.19 m³
